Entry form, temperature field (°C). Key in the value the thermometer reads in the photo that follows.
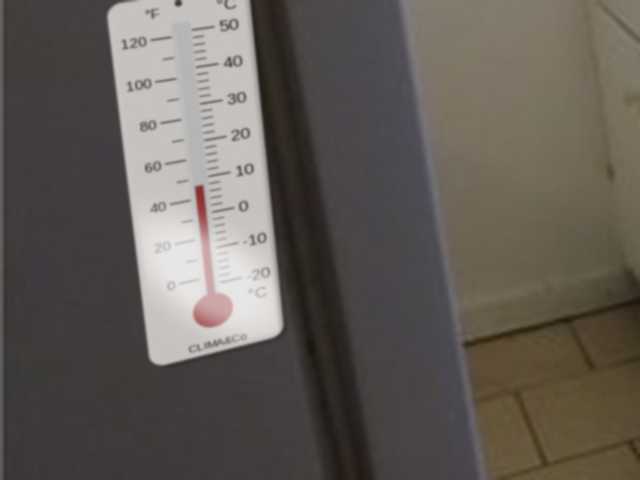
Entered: 8 °C
